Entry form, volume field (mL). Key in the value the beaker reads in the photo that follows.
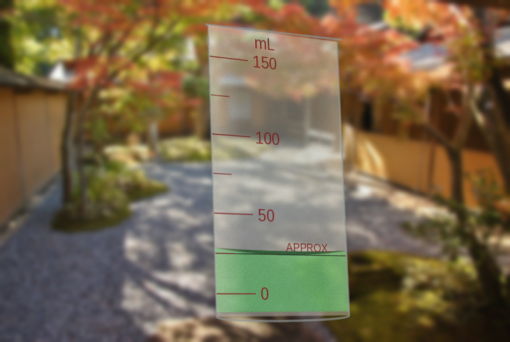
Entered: 25 mL
